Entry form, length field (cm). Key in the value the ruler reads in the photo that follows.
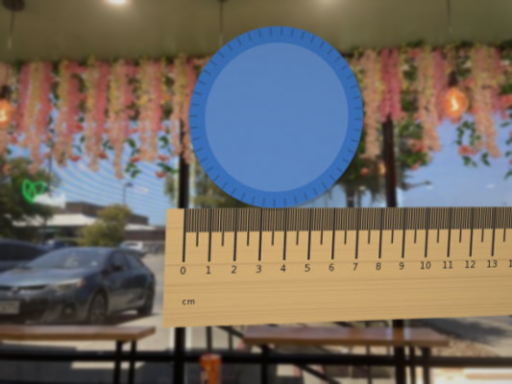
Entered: 7 cm
